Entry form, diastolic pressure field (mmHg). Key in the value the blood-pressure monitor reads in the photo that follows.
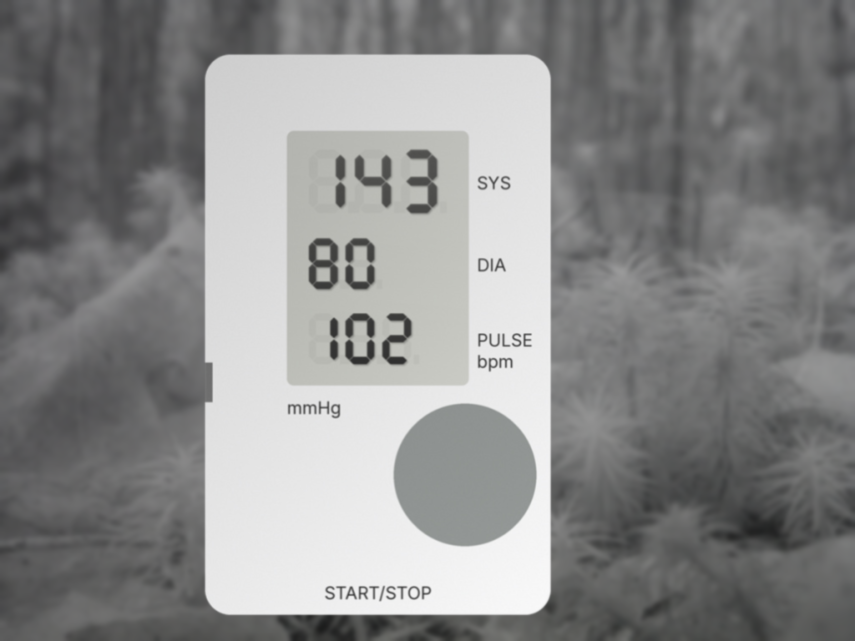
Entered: 80 mmHg
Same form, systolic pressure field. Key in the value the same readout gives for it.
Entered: 143 mmHg
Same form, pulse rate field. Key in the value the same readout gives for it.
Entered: 102 bpm
